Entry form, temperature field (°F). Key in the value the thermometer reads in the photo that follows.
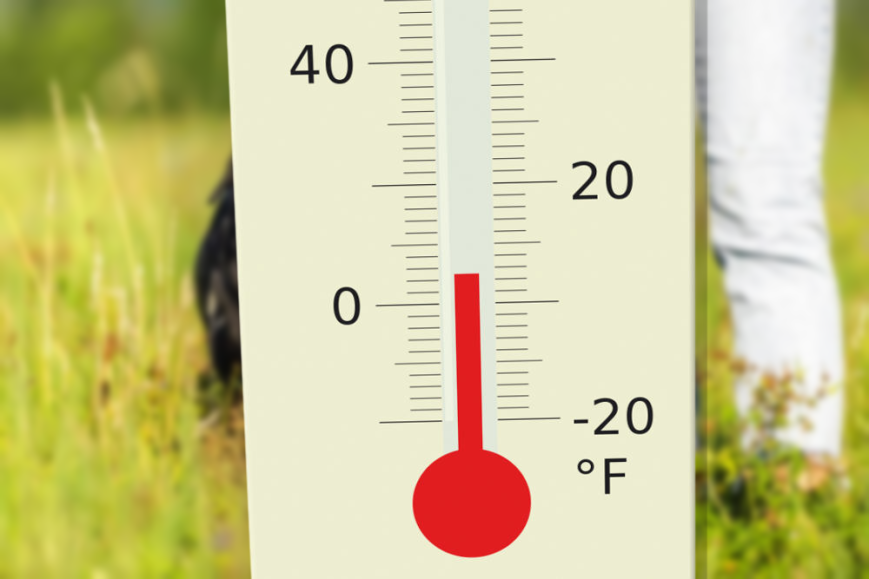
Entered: 5 °F
